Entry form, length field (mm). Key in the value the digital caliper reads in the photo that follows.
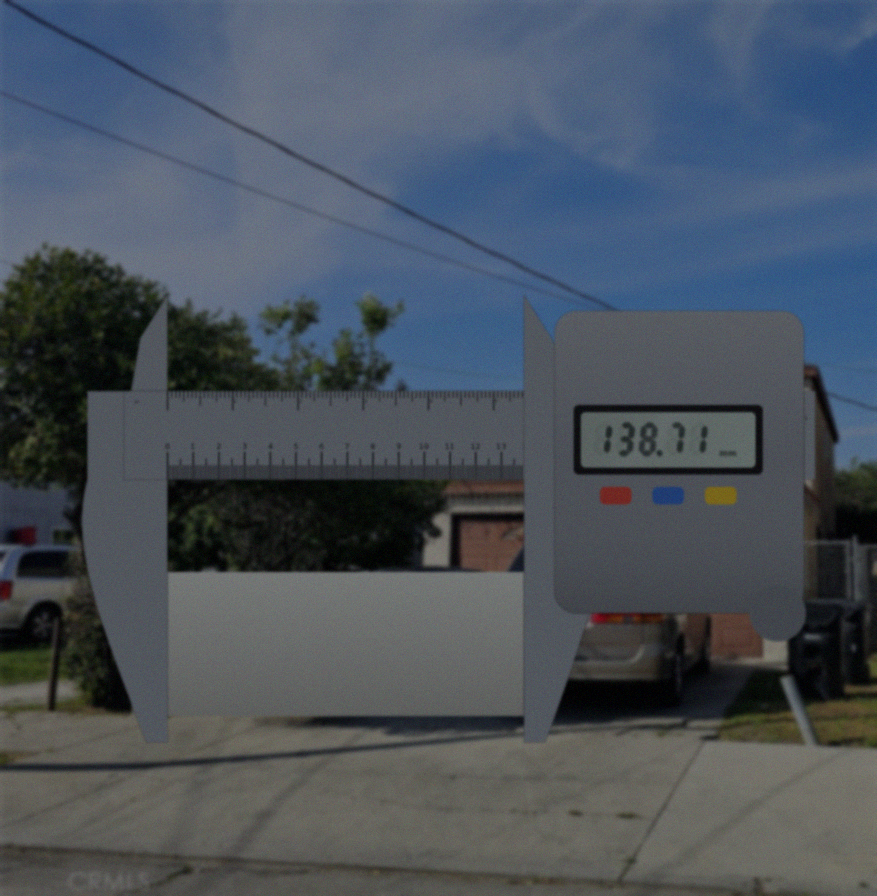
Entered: 138.71 mm
